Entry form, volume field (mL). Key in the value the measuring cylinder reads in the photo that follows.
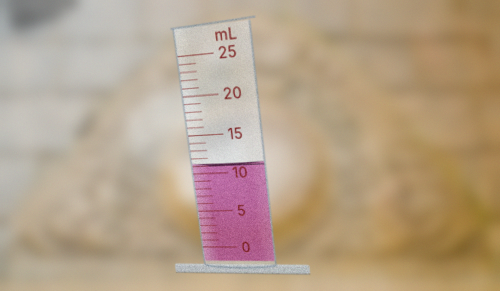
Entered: 11 mL
